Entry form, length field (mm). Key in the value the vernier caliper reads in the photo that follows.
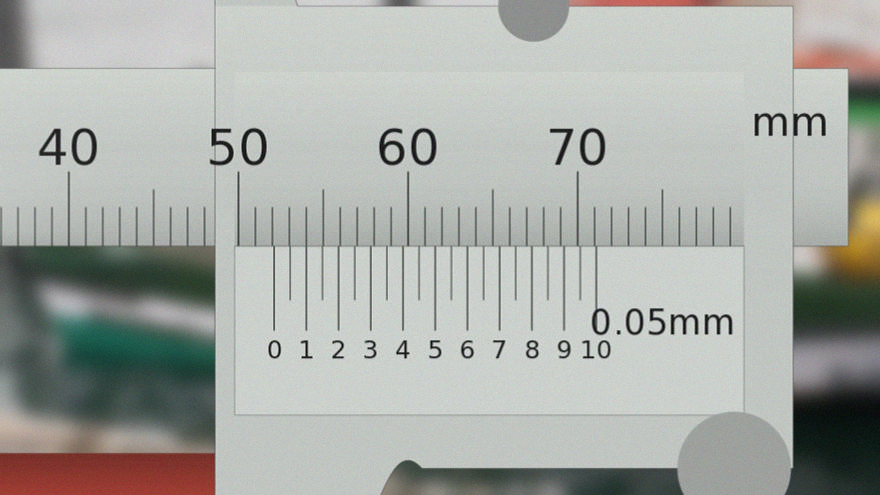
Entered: 52.1 mm
